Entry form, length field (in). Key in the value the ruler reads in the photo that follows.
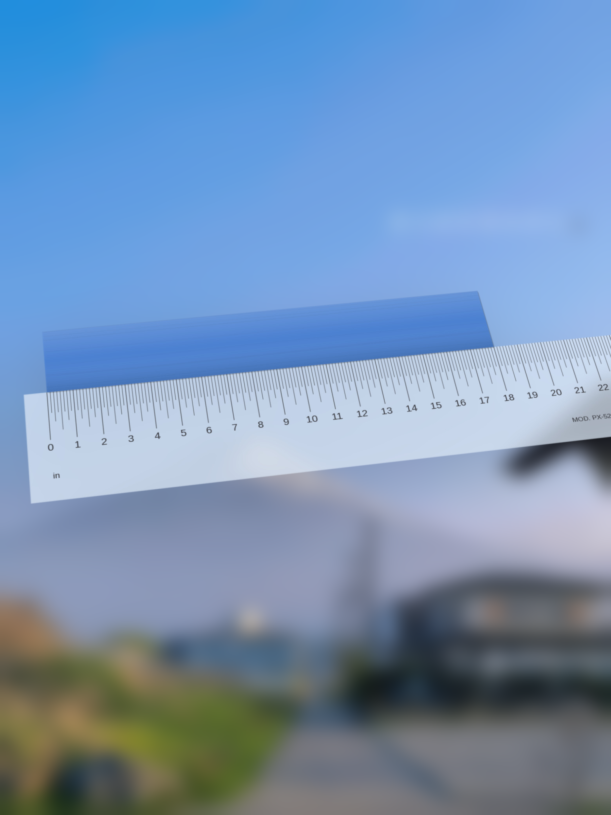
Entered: 18 in
